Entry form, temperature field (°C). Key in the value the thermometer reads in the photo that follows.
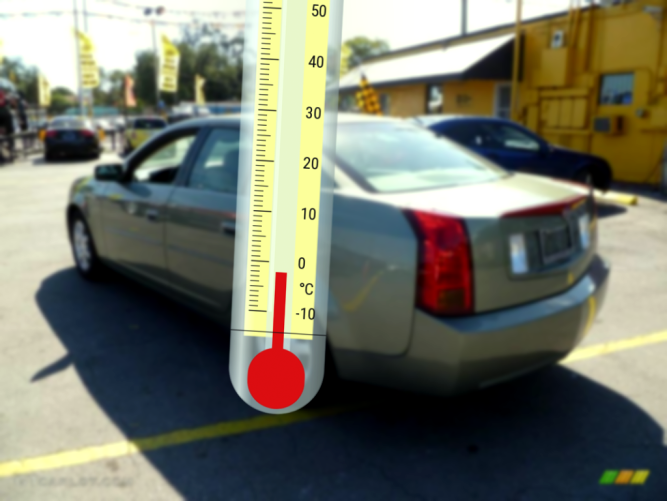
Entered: -2 °C
